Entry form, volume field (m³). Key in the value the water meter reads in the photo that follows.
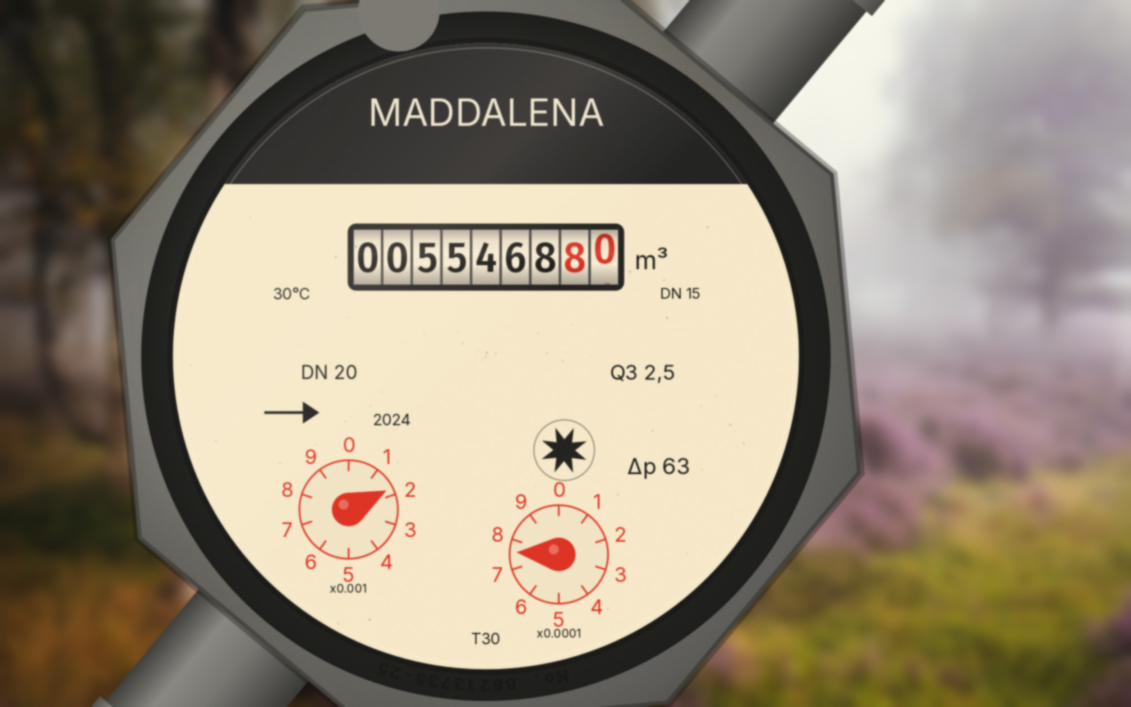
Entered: 55468.8017 m³
